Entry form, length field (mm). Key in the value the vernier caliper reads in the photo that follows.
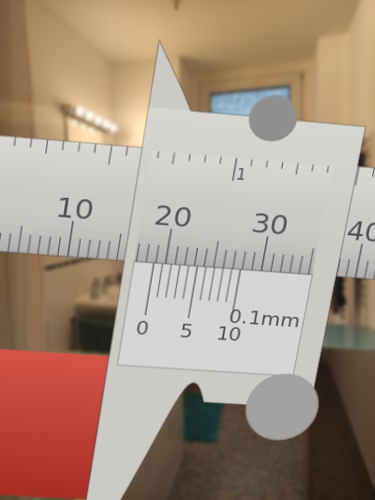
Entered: 18.8 mm
